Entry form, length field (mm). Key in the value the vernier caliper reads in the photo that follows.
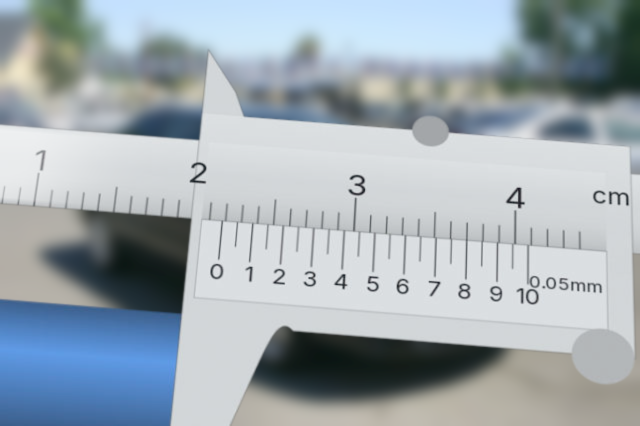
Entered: 21.8 mm
